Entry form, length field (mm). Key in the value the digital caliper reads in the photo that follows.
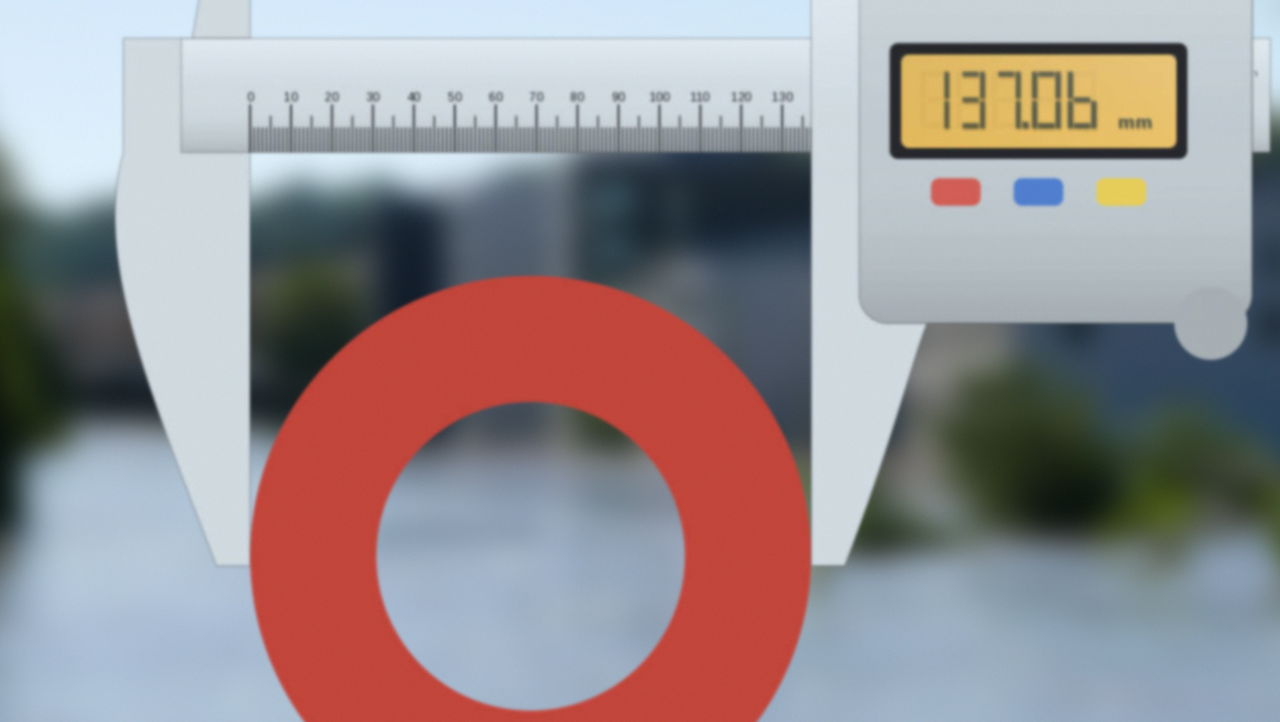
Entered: 137.06 mm
